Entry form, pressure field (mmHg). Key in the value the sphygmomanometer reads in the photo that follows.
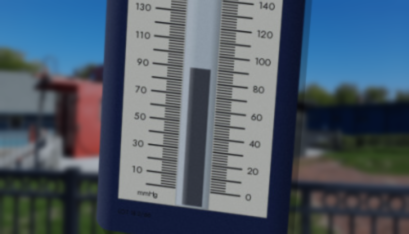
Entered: 90 mmHg
